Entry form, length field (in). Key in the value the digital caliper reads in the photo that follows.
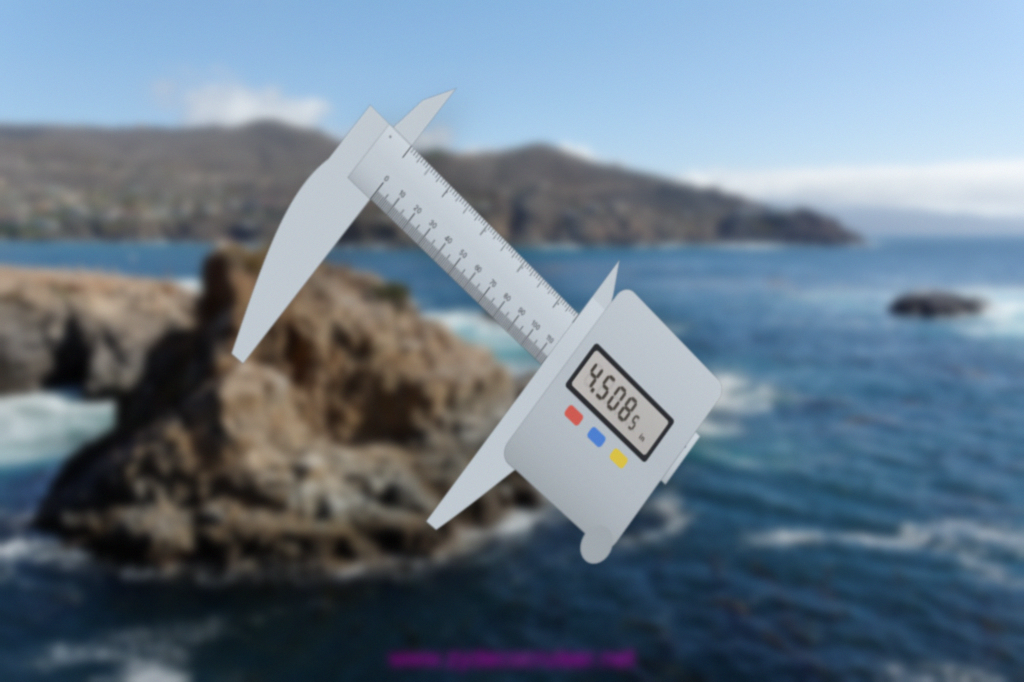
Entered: 4.5085 in
